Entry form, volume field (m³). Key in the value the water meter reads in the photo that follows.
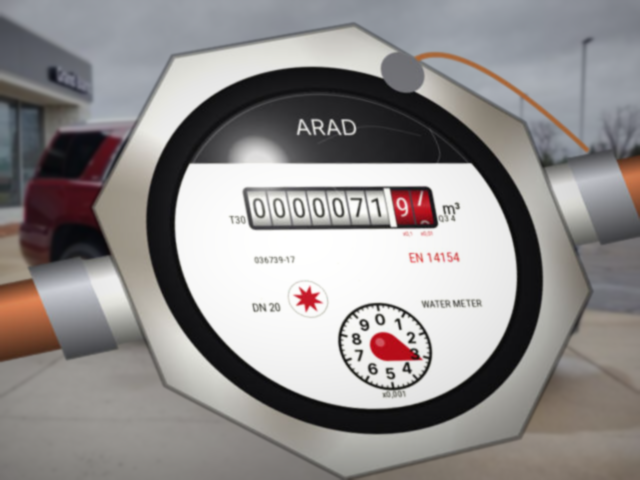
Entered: 71.973 m³
